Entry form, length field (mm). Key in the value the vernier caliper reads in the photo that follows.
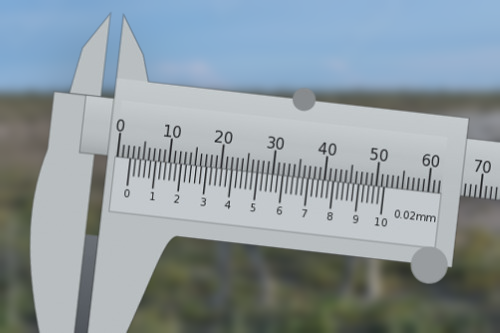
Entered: 2.5 mm
